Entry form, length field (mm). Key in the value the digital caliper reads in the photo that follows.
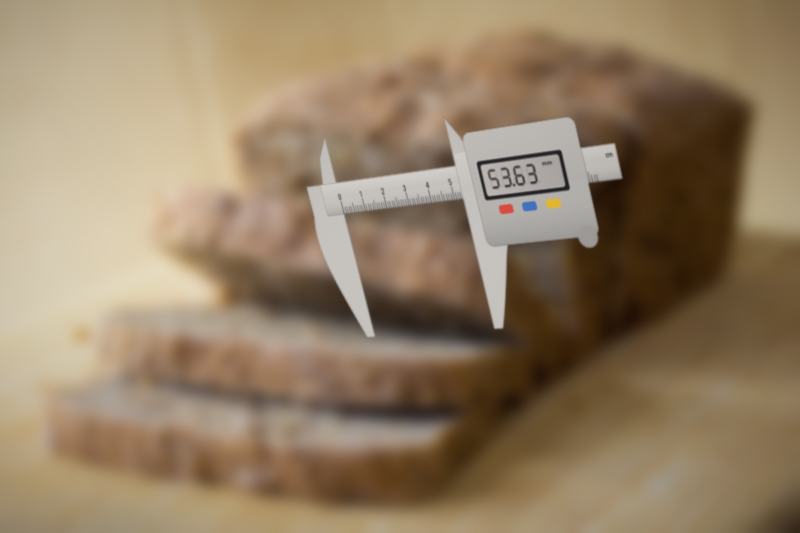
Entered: 53.63 mm
